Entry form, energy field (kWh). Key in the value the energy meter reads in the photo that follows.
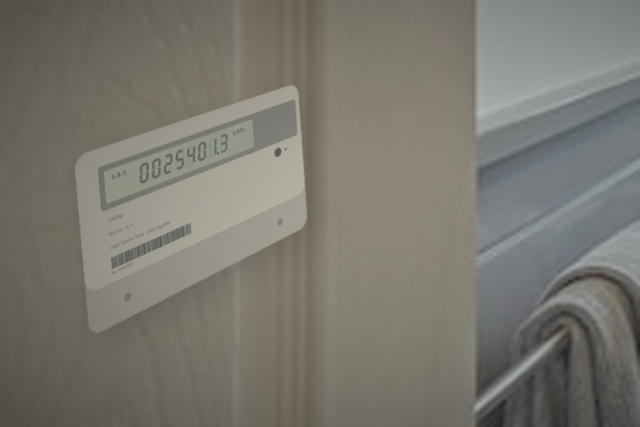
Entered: 25401.3 kWh
